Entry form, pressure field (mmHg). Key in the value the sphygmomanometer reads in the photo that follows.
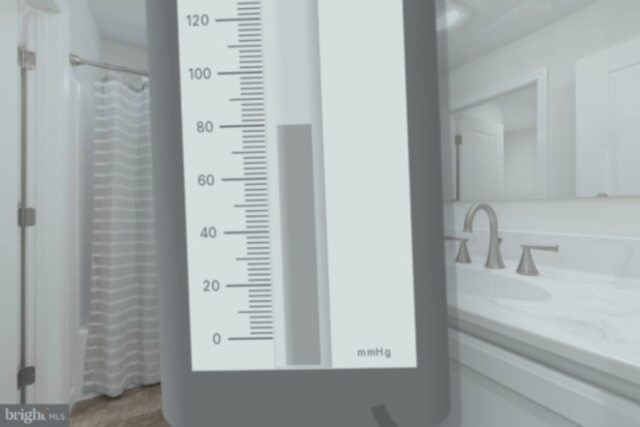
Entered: 80 mmHg
